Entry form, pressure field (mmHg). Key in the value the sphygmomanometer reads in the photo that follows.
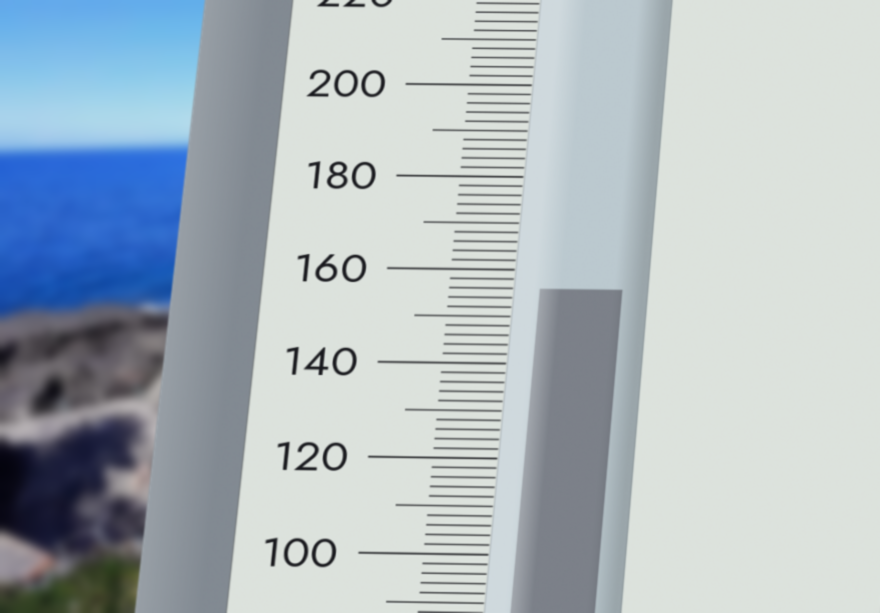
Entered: 156 mmHg
